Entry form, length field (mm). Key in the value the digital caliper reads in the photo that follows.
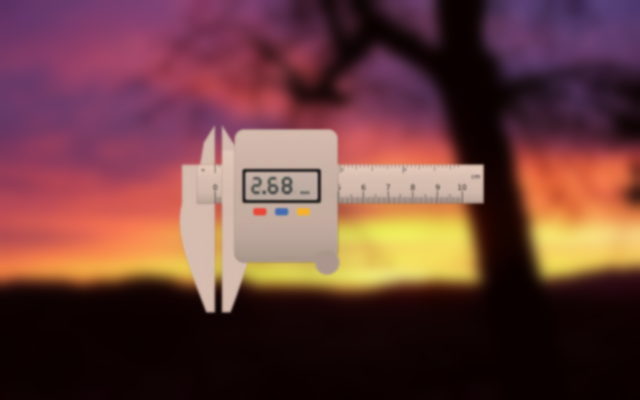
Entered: 2.68 mm
